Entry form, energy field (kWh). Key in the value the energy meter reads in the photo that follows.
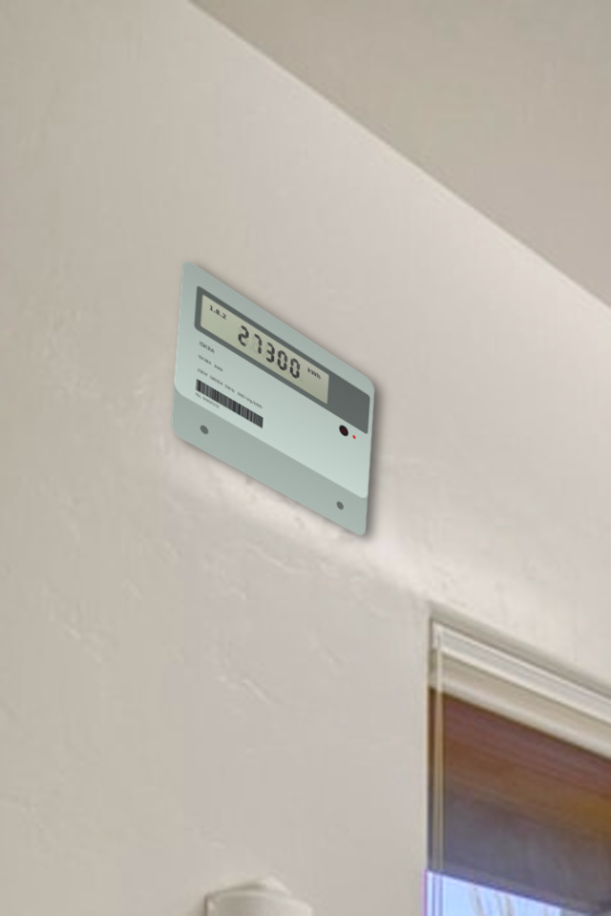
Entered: 27300 kWh
